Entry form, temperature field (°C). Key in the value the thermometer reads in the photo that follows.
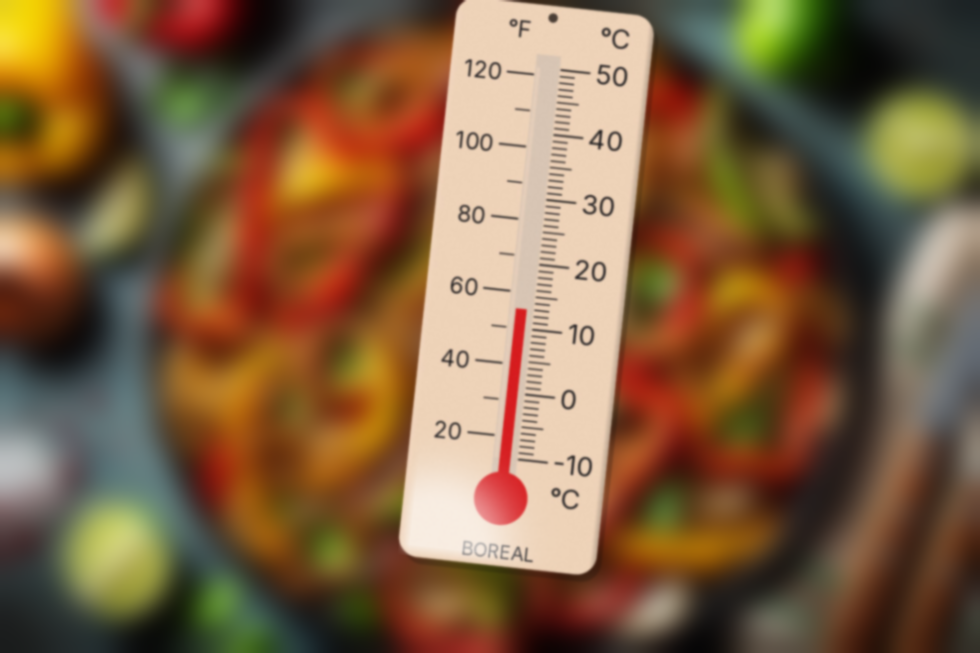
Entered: 13 °C
